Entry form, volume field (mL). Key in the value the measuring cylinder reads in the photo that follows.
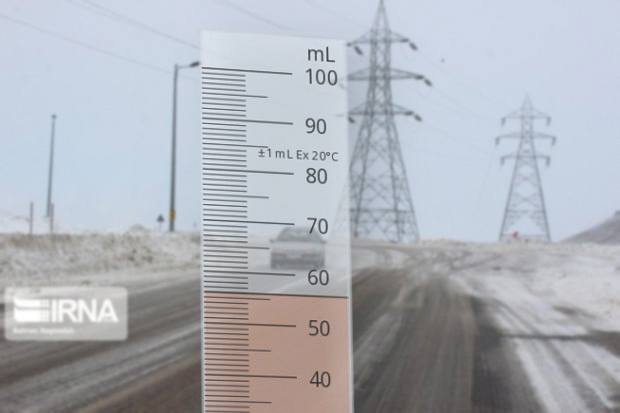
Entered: 56 mL
